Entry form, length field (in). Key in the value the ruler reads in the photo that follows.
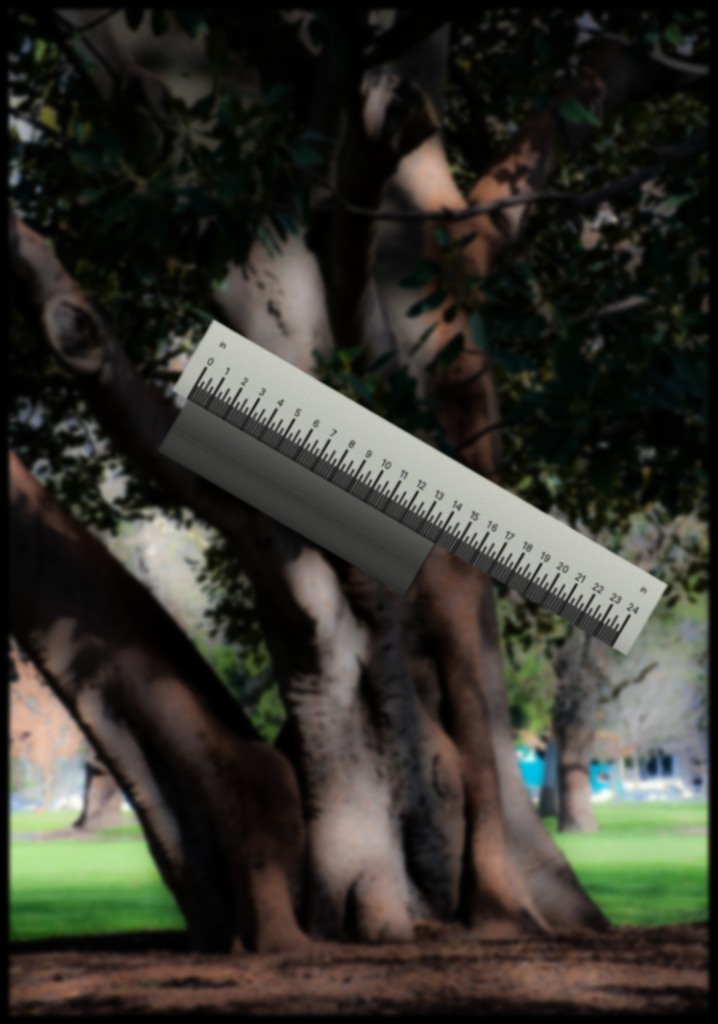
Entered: 14 in
